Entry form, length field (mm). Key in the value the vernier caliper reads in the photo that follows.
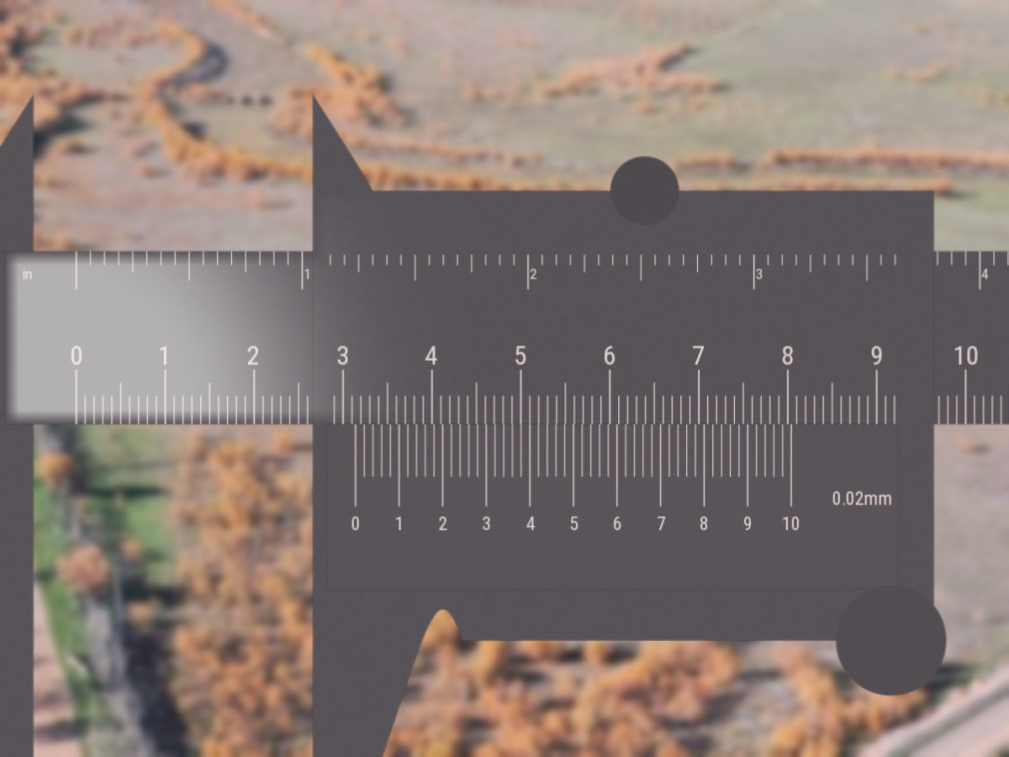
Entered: 31.4 mm
